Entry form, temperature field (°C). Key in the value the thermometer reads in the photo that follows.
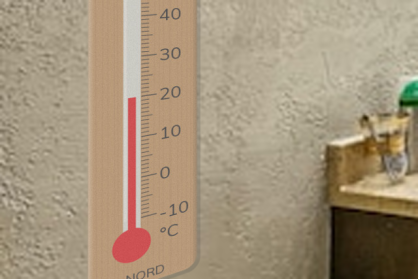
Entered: 20 °C
